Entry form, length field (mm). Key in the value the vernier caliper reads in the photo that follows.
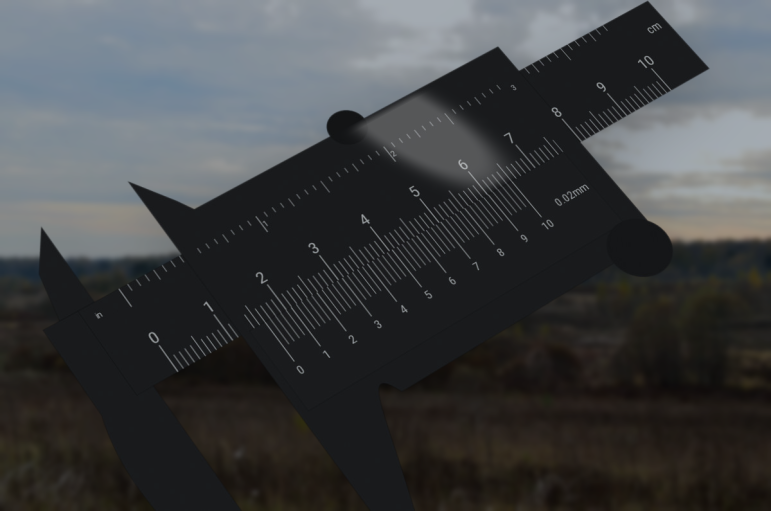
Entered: 16.0 mm
